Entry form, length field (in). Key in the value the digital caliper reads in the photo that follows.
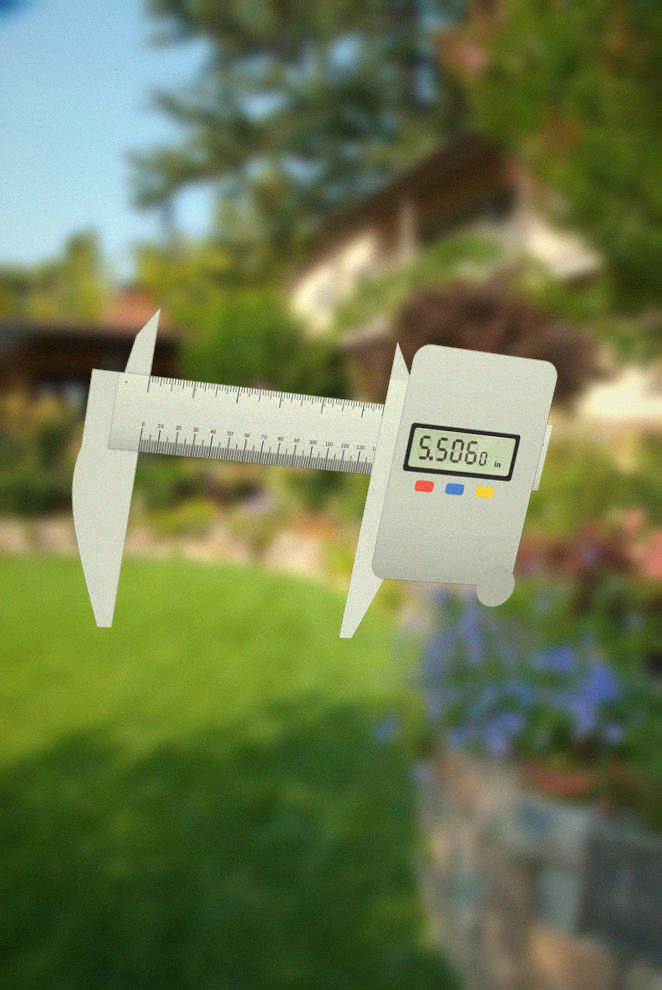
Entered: 5.5060 in
